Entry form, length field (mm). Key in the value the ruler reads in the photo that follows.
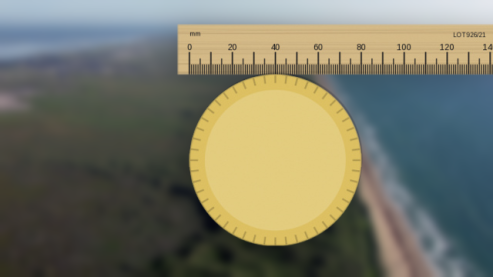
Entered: 80 mm
